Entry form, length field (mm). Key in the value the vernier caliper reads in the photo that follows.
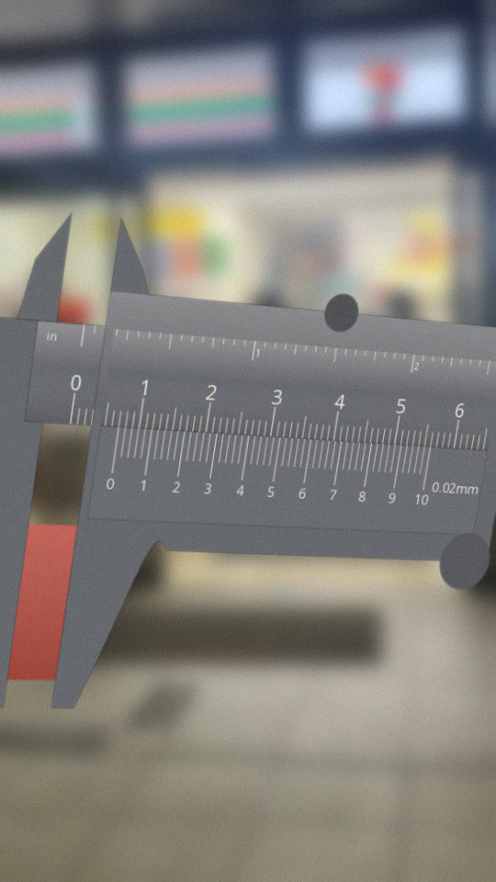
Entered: 7.0 mm
